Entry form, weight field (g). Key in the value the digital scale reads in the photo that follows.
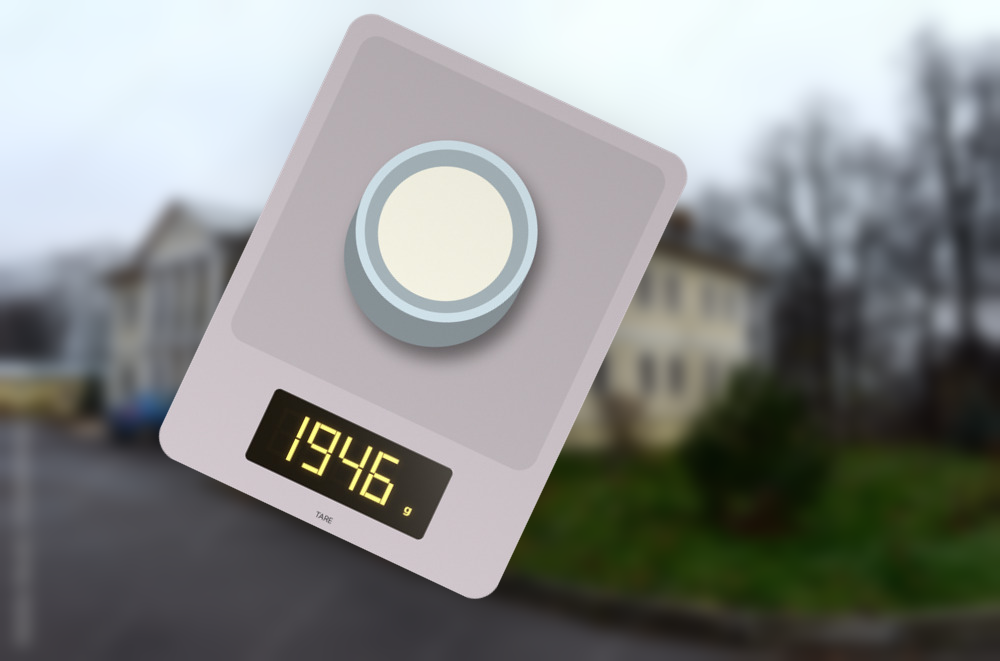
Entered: 1946 g
